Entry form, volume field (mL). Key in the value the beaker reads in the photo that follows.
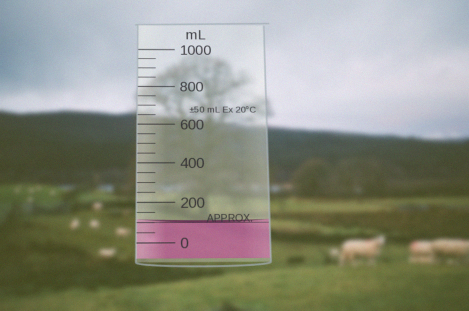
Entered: 100 mL
